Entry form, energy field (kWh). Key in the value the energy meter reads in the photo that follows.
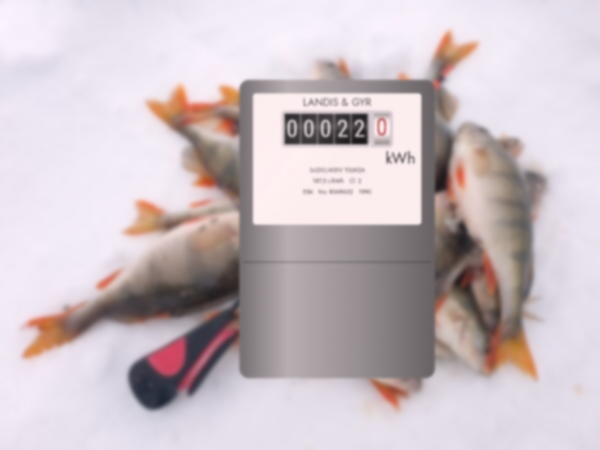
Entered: 22.0 kWh
